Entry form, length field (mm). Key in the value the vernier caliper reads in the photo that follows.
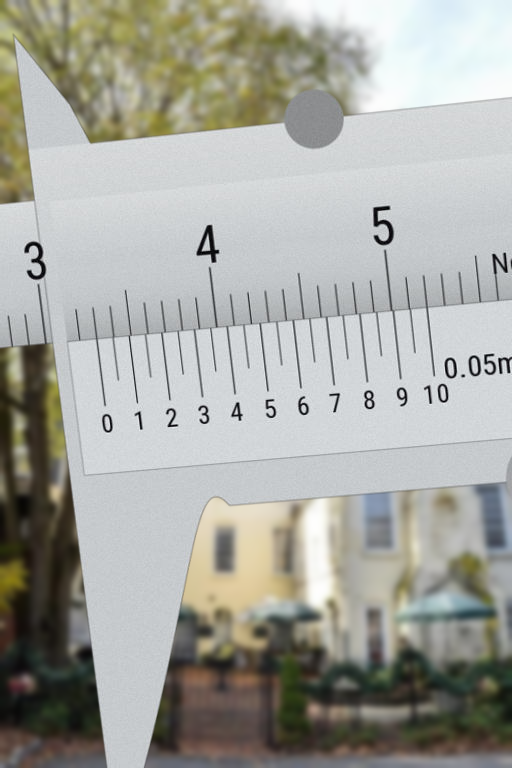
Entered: 33.0 mm
